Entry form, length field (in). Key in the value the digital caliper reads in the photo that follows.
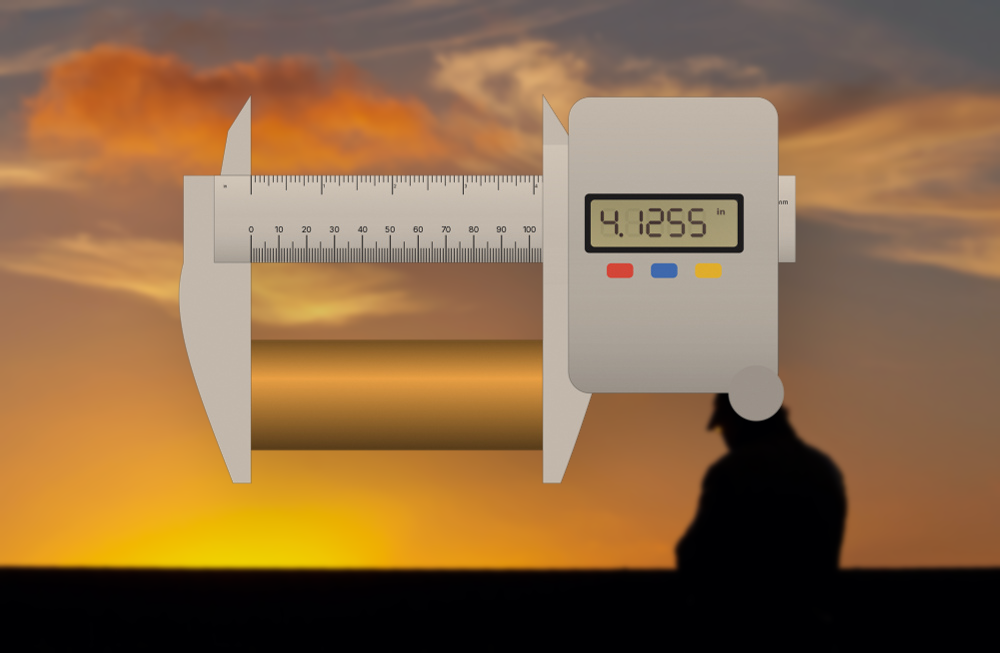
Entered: 4.1255 in
